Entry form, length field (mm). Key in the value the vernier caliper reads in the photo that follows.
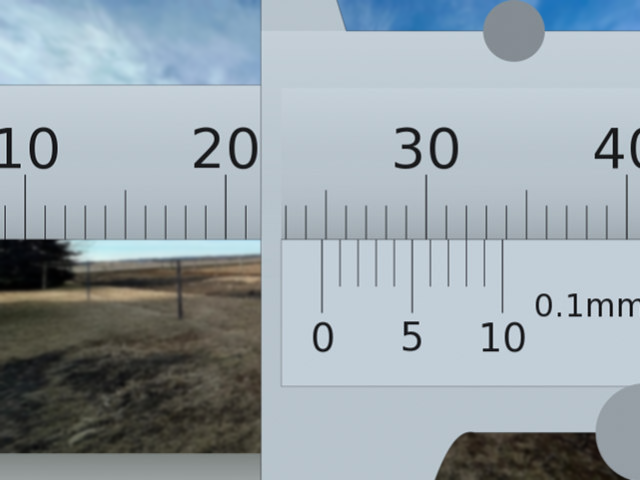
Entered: 24.8 mm
